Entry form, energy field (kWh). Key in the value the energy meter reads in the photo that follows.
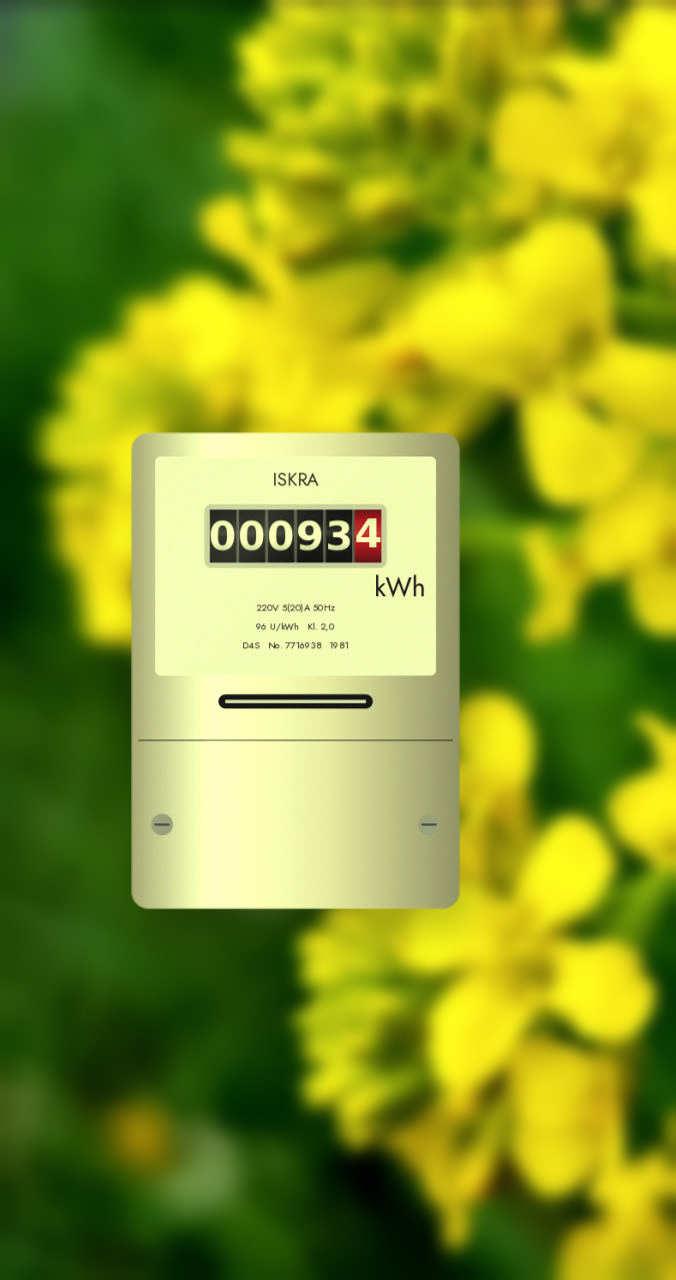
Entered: 93.4 kWh
